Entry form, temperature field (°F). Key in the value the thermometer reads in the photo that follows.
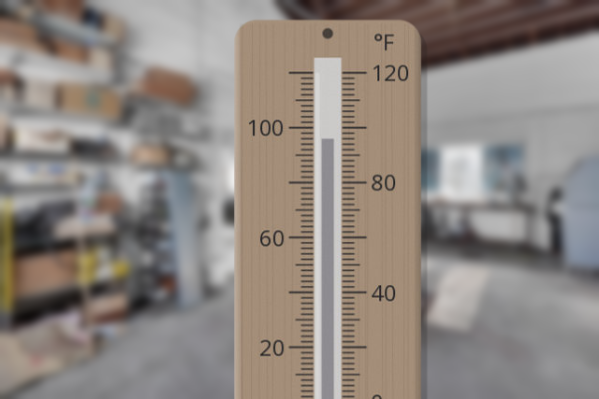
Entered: 96 °F
